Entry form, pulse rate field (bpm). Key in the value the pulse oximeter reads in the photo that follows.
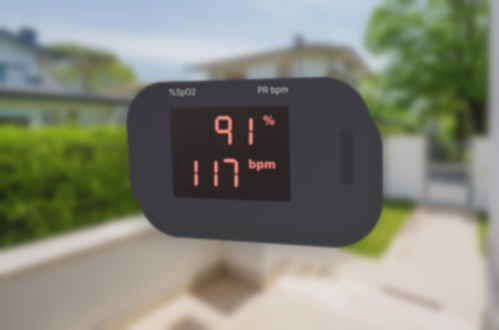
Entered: 117 bpm
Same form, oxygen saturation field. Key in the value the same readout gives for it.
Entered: 91 %
